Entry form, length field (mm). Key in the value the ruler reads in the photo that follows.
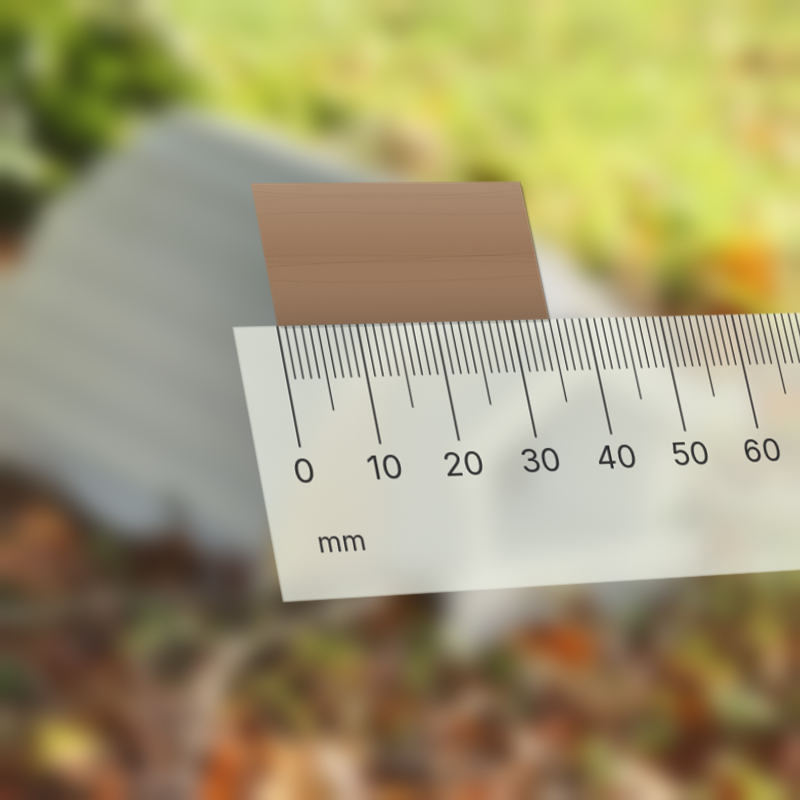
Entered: 35 mm
